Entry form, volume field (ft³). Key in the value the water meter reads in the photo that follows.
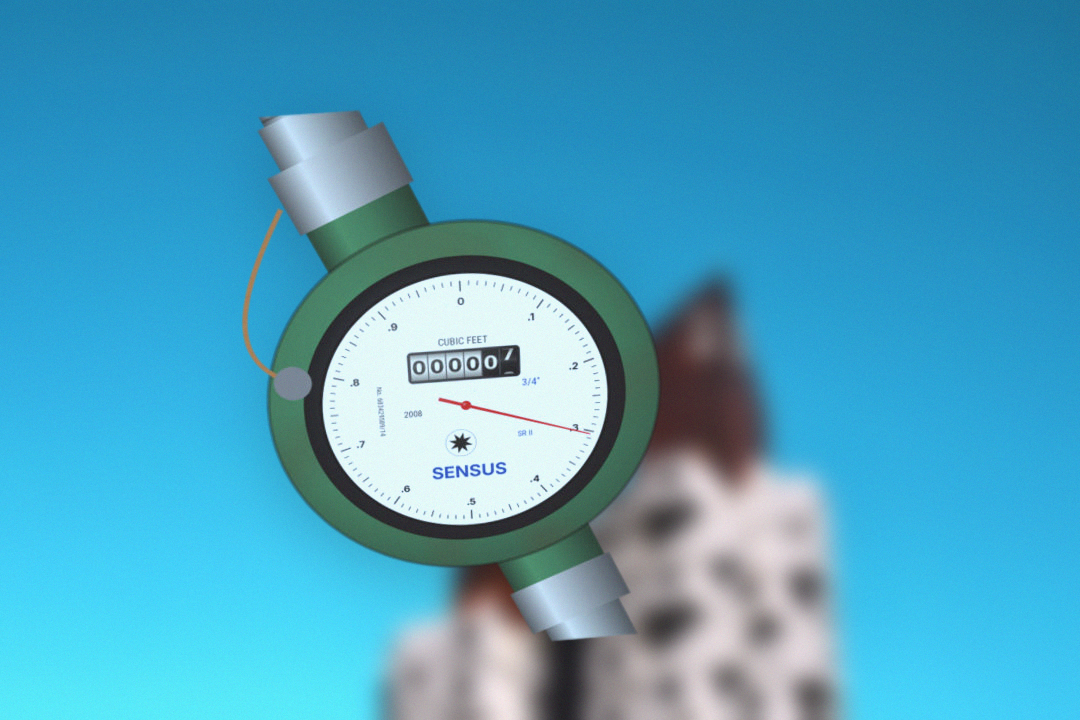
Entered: 7.30 ft³
